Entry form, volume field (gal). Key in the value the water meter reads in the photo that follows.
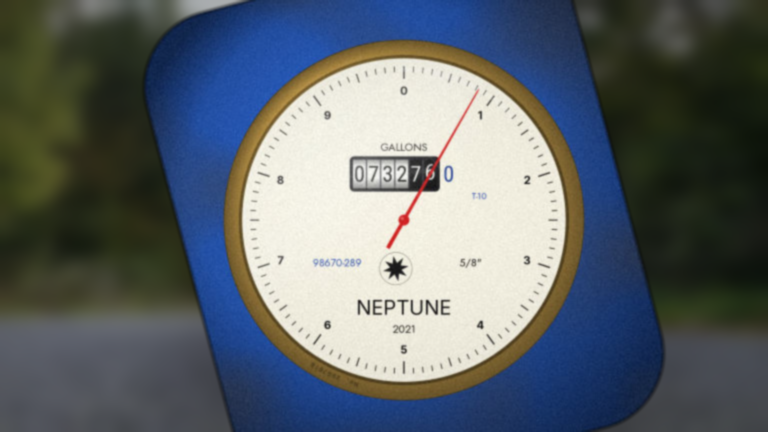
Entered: 732760.8 gal
